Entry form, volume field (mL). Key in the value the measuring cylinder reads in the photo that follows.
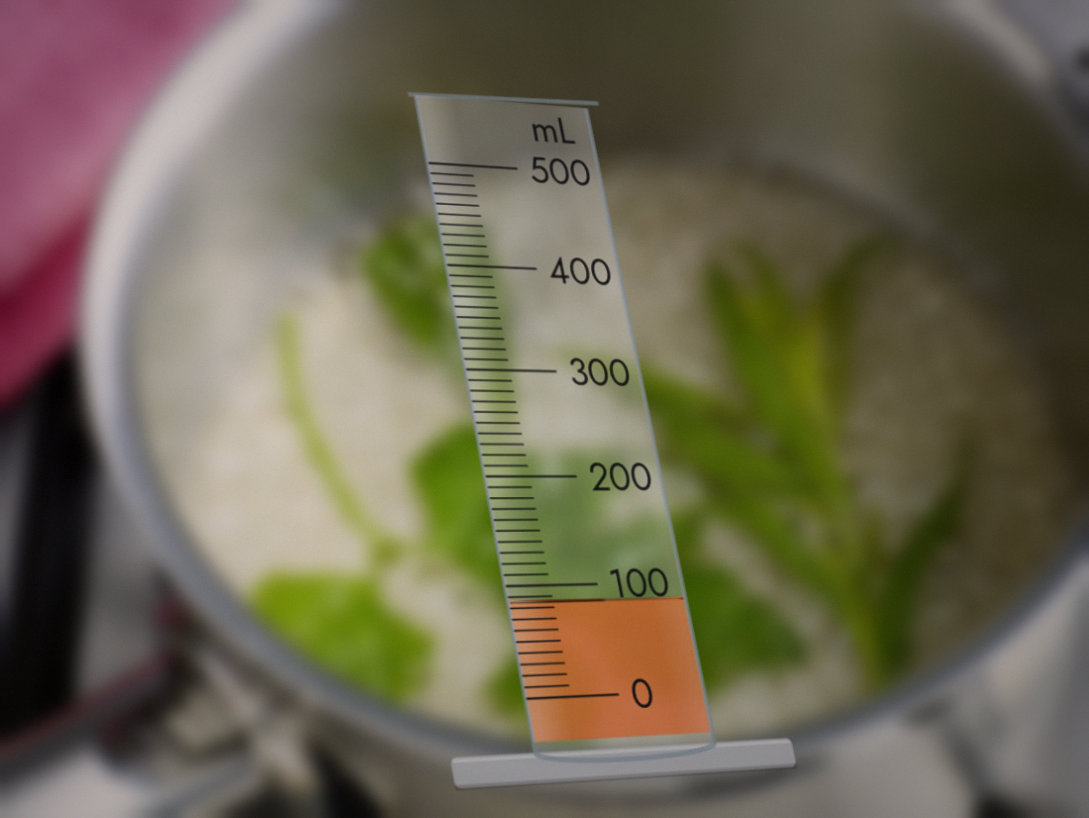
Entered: 85 mL
